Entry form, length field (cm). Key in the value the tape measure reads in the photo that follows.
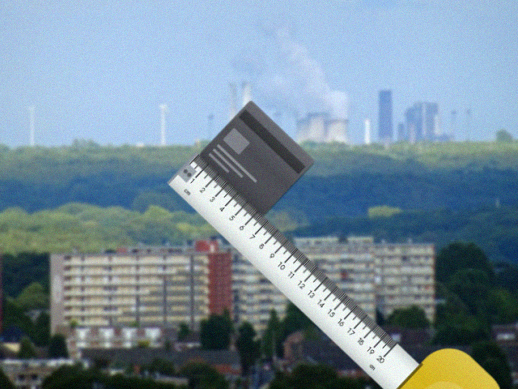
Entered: 6.5 cm
